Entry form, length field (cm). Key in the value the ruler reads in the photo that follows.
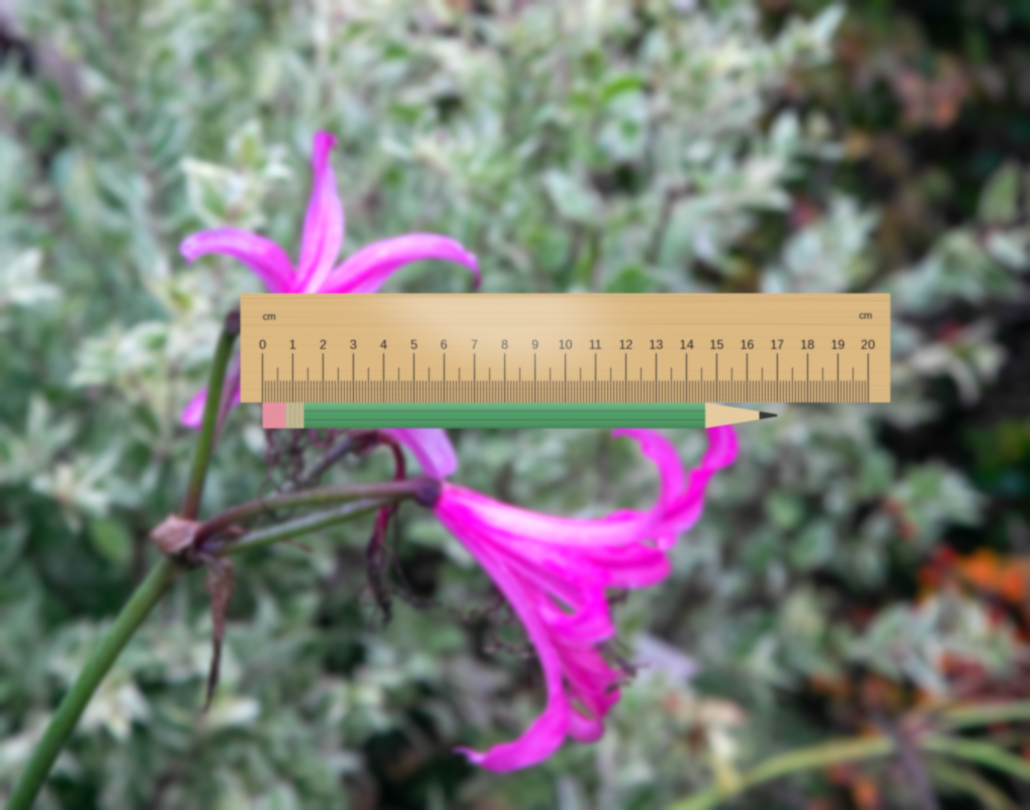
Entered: 17 cm
